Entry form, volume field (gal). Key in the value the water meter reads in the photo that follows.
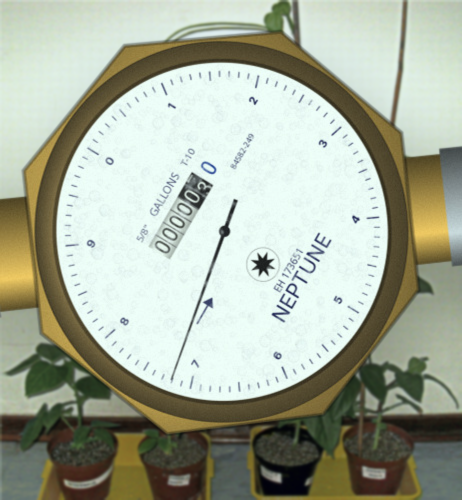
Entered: 27.2 gal
